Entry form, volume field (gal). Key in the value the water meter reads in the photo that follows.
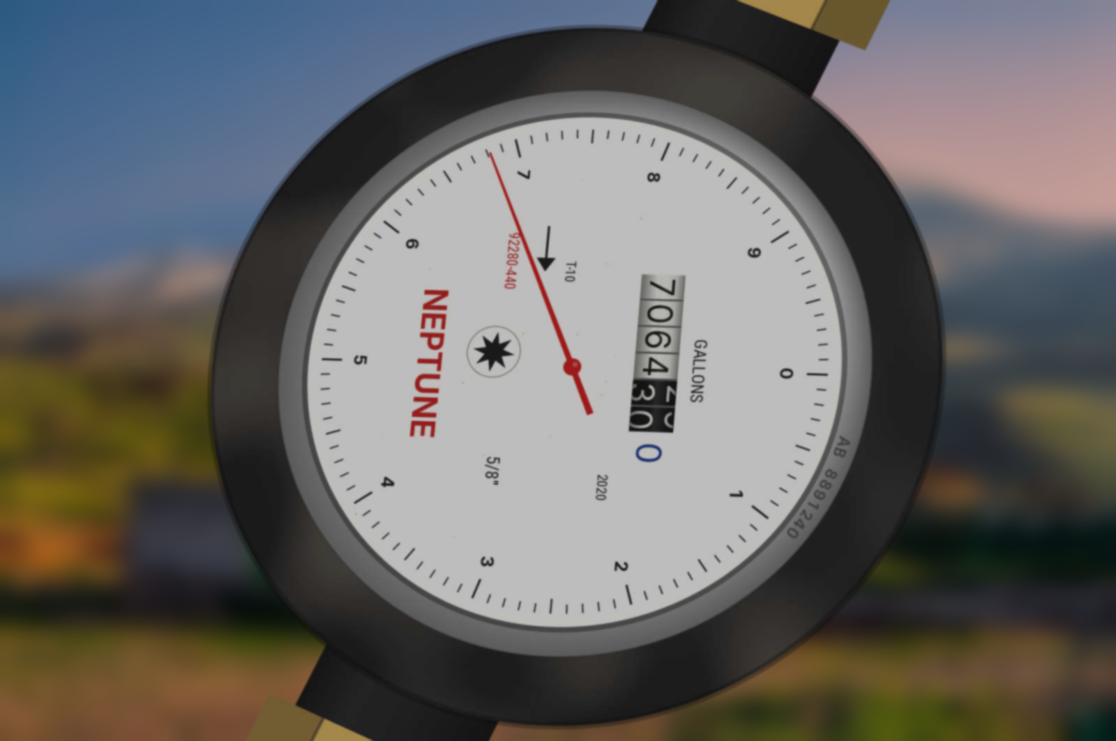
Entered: 7064296.8 gal
